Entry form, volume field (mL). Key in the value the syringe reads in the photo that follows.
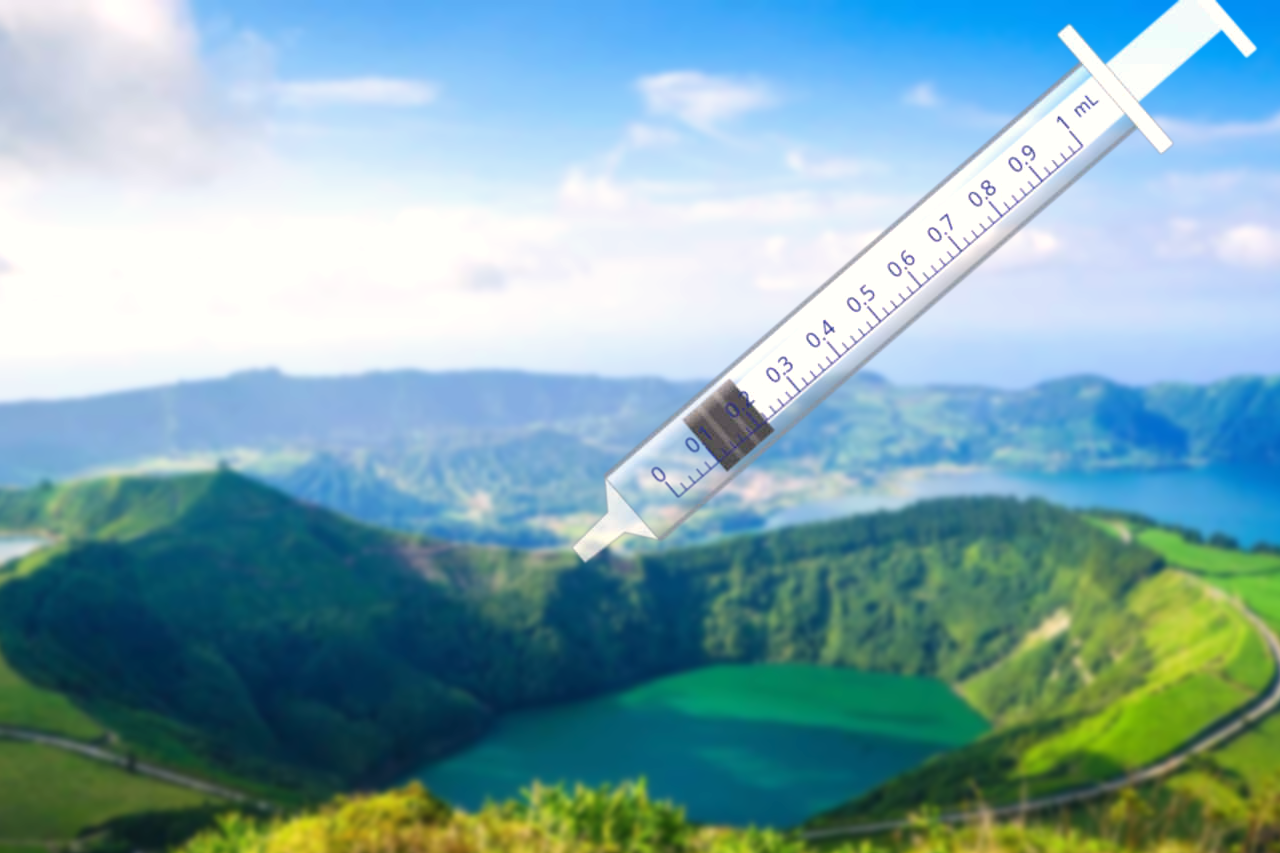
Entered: 0.1 mL
